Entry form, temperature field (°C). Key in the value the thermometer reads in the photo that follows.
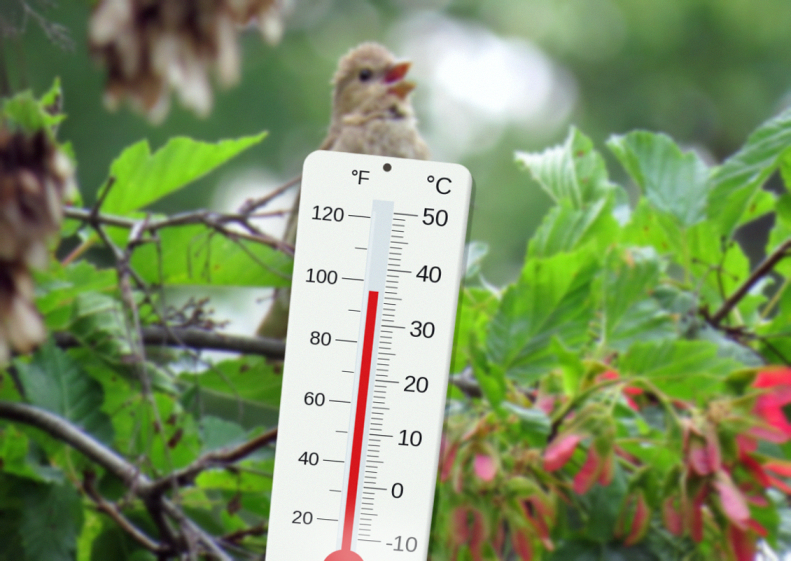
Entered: 36 °C
